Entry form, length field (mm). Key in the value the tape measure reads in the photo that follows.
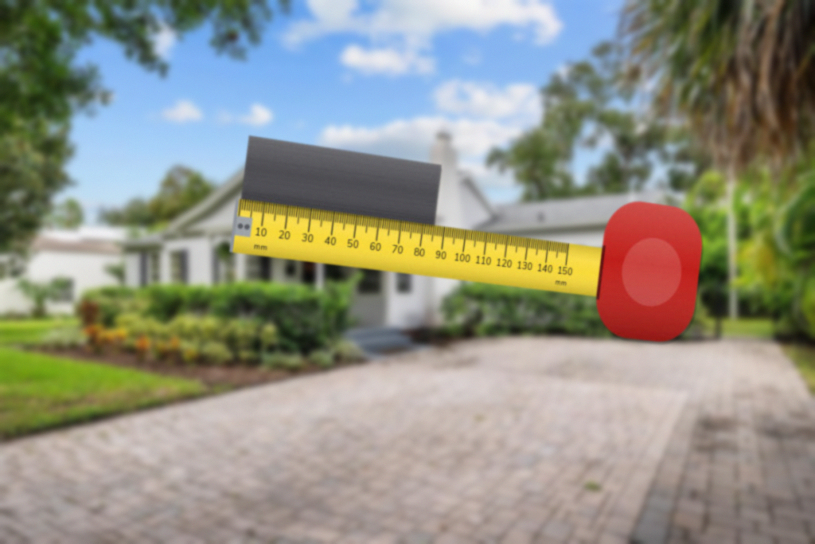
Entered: 85 mm
